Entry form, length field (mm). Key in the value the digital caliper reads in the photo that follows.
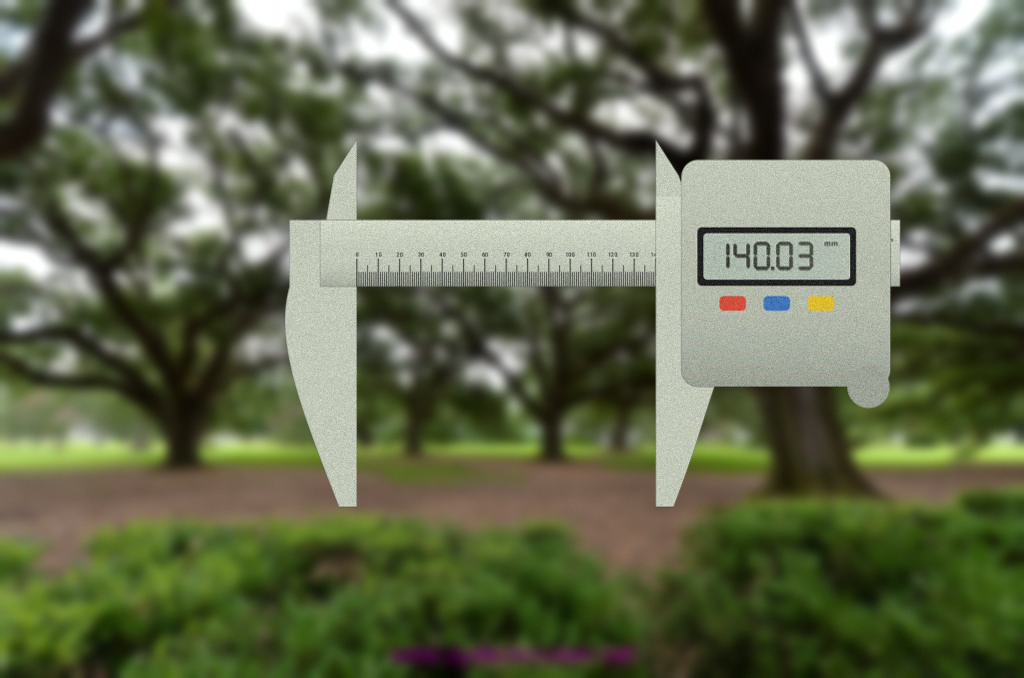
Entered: 140.03 mm
